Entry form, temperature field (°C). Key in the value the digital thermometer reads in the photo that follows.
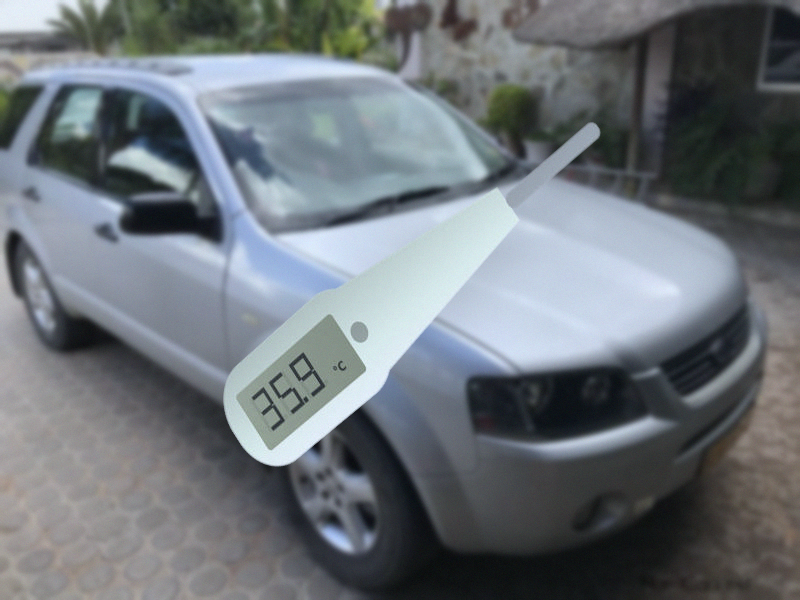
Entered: 35.9 °C
